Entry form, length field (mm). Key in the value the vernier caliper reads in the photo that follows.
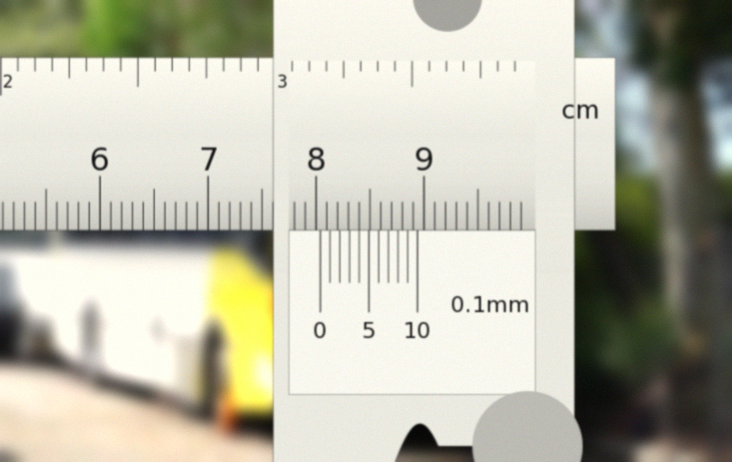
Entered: 80.4 mm
